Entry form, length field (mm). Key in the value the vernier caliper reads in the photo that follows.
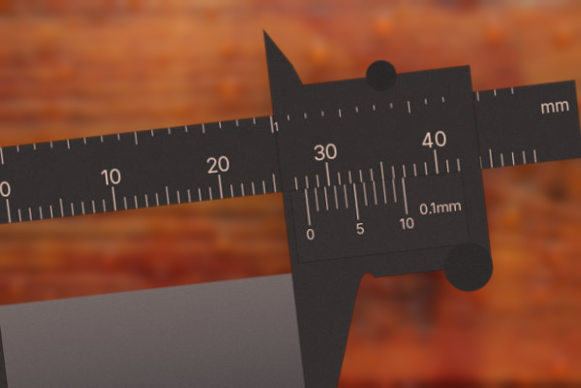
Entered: 27.8 mm
